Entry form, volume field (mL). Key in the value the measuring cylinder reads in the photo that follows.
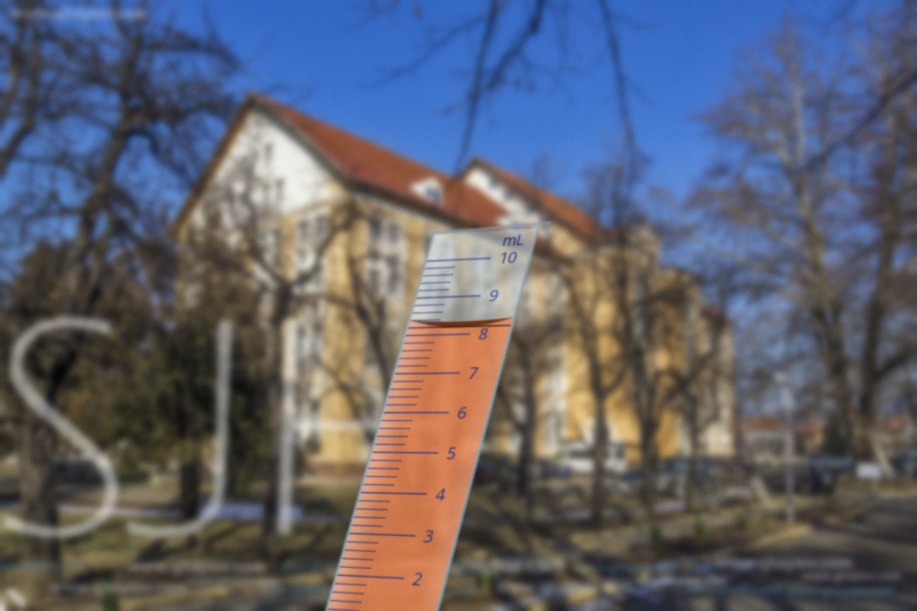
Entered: 8.2 mL
